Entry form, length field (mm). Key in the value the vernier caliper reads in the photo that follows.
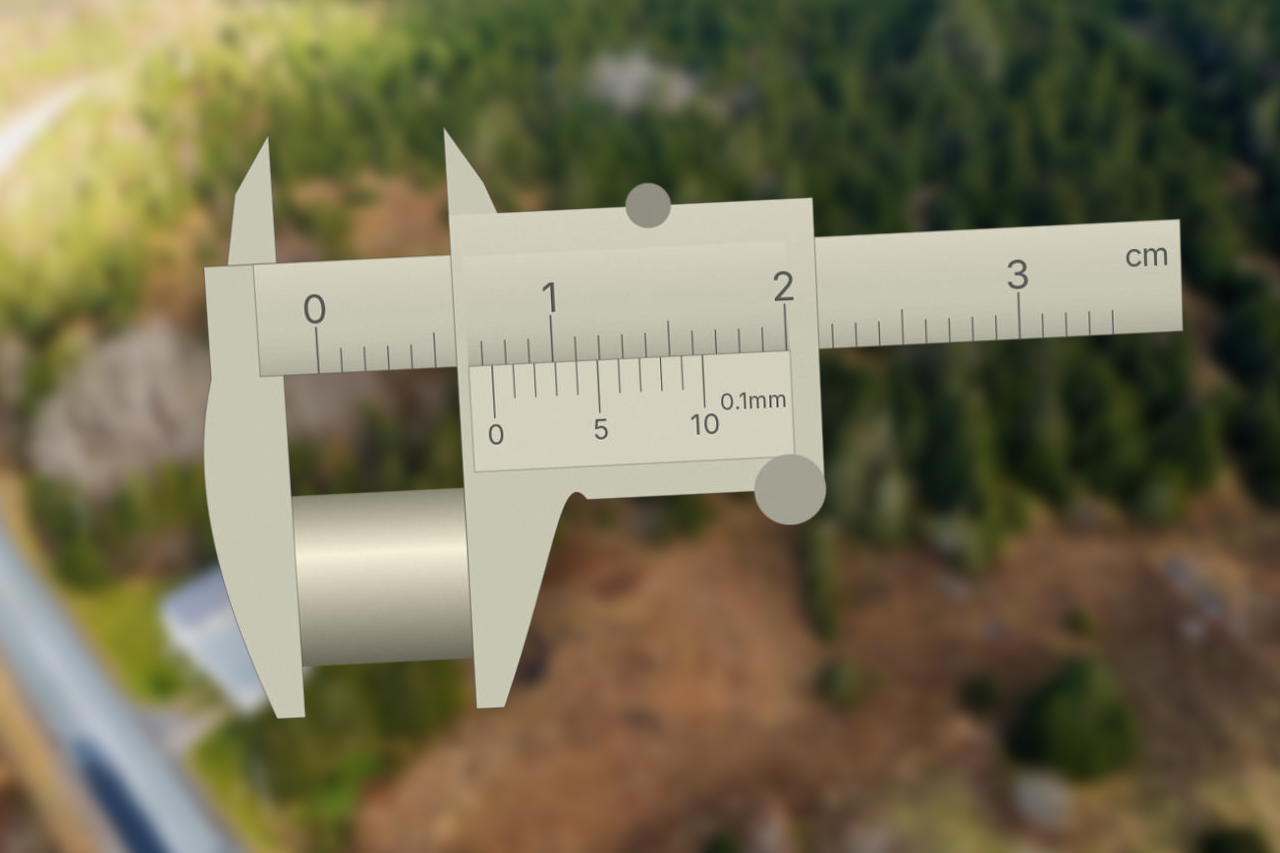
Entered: 7.4 mm
